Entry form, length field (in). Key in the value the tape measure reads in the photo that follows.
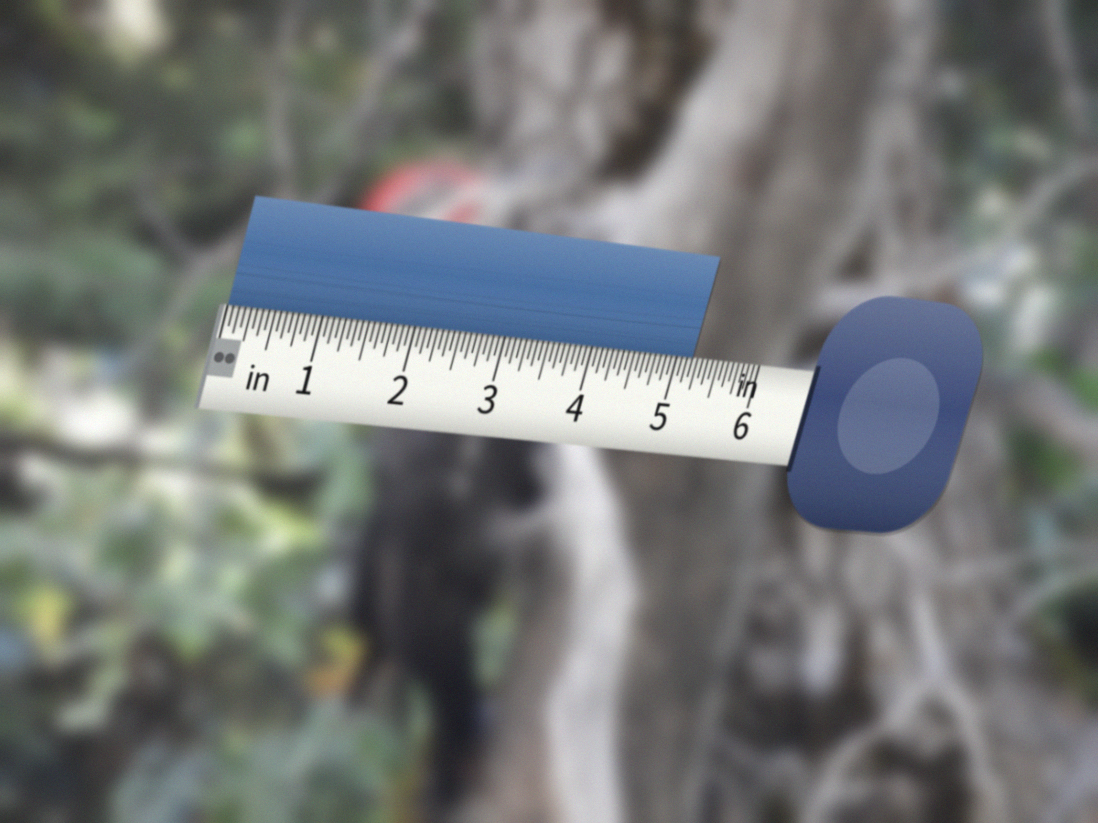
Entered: 5.1875 in
